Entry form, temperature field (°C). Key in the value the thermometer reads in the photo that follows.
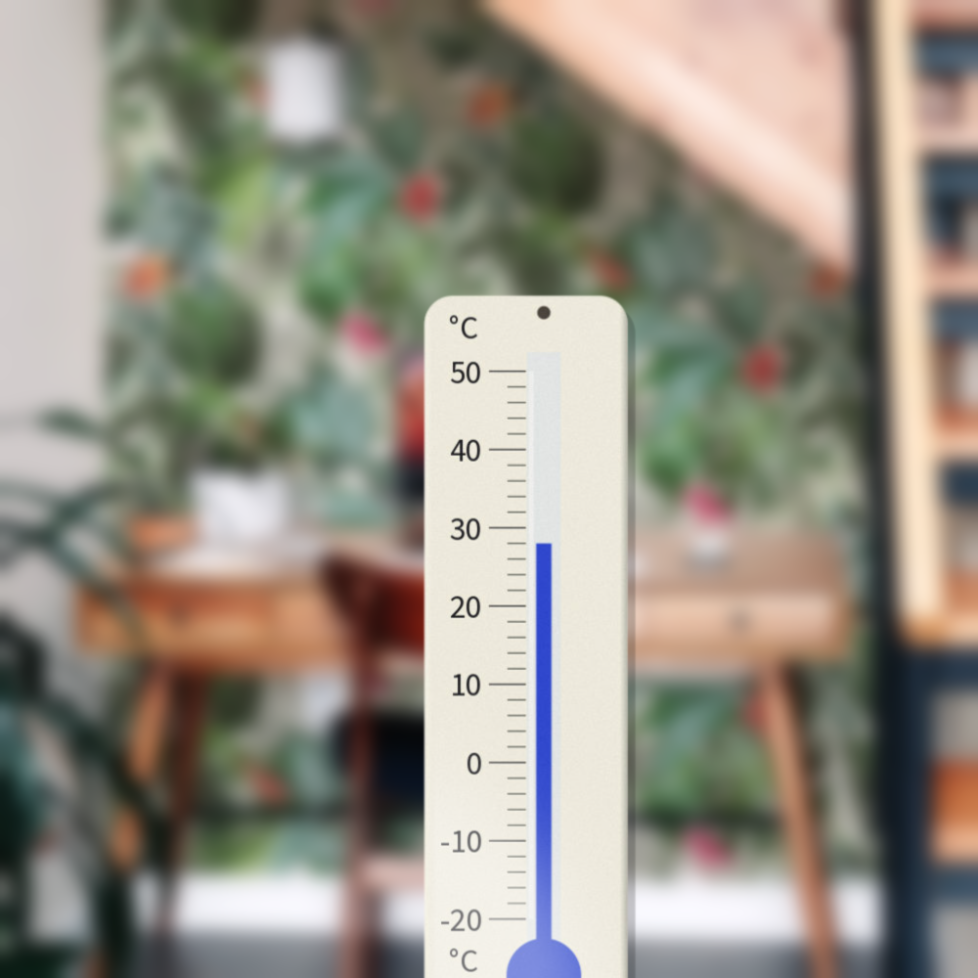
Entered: 28 °C
